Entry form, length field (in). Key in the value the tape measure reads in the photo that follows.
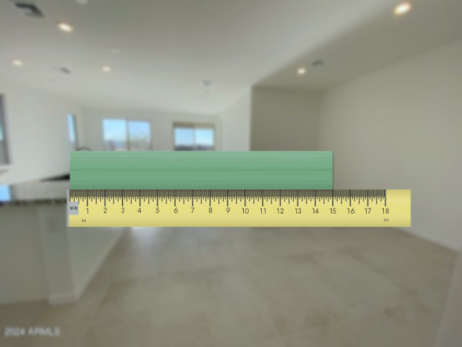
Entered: 15 in
